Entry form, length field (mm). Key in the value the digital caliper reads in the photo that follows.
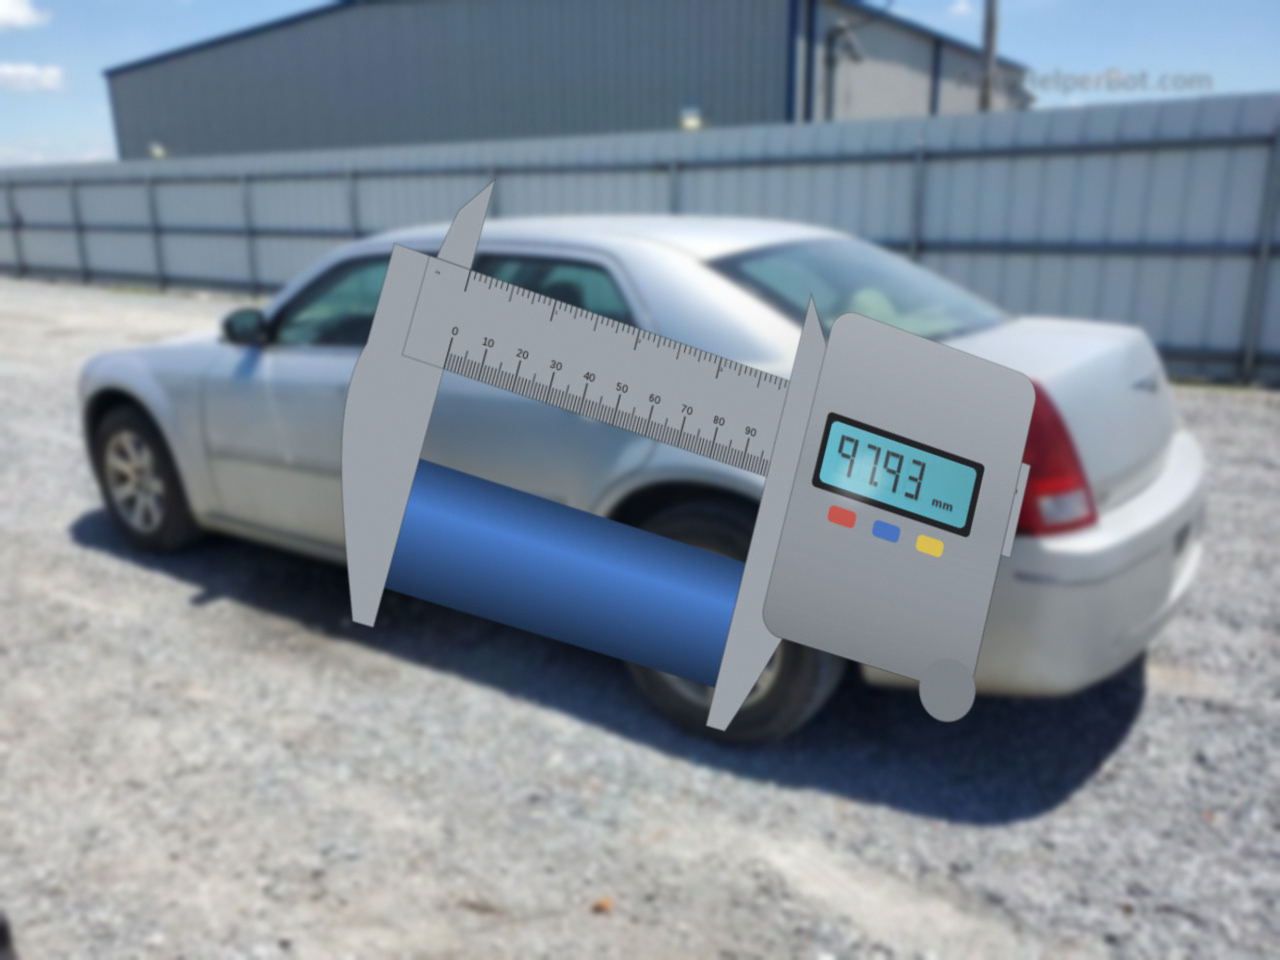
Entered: 97.93 mm
